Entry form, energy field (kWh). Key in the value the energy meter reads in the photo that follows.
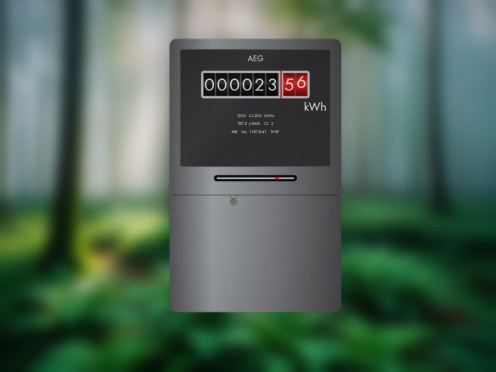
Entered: 23.56 kWh
